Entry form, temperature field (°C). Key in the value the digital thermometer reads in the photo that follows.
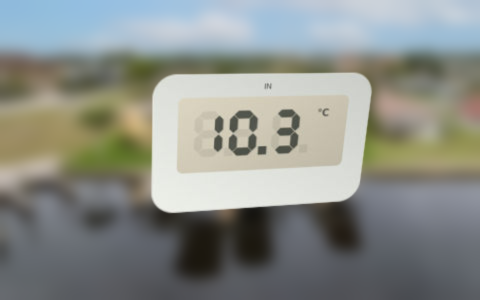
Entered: 10.3 °C
